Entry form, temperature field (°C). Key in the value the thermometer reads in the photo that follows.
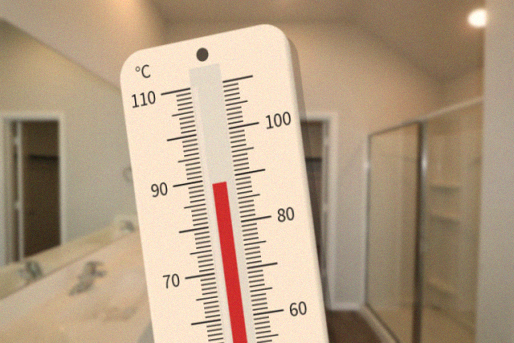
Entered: 89 °C
